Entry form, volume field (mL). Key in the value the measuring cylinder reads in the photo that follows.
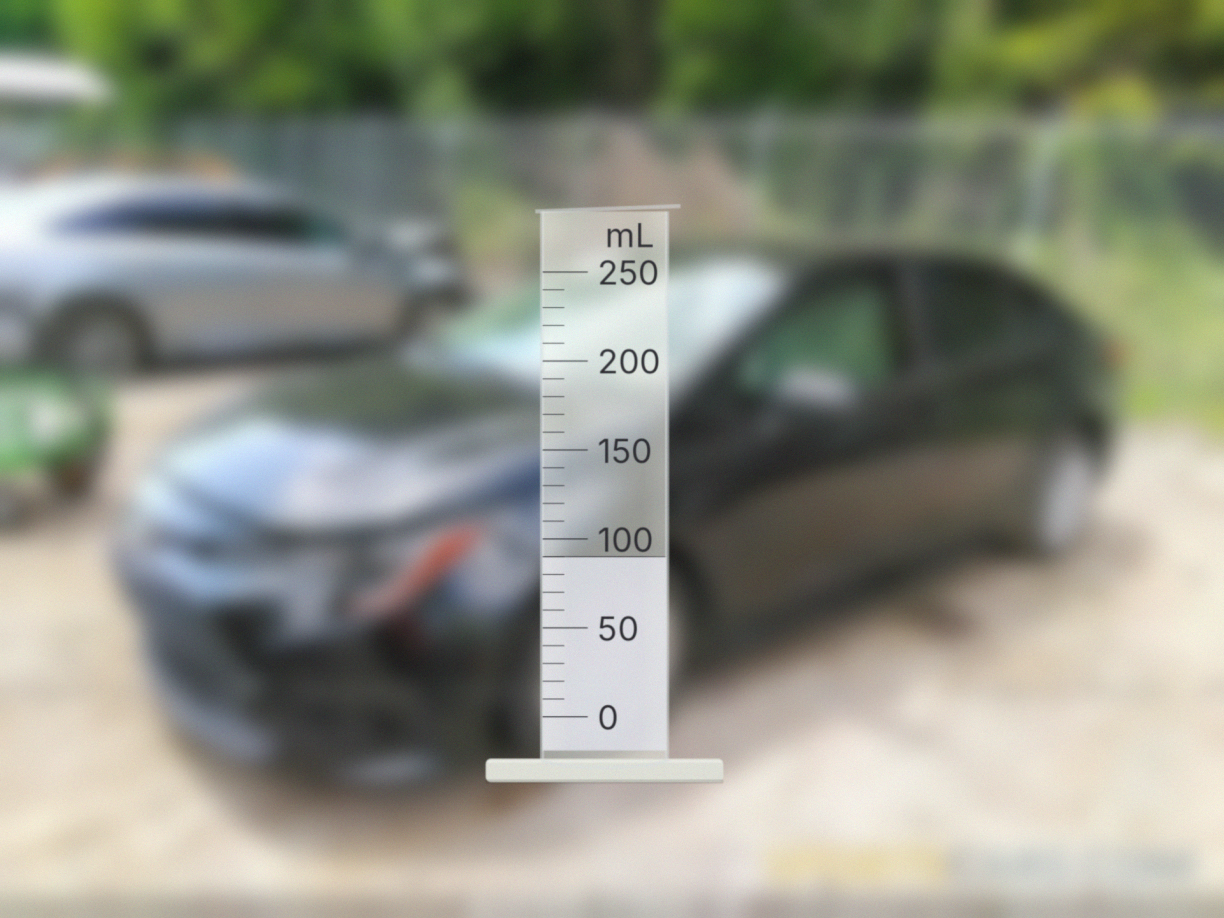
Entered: 90 mL
